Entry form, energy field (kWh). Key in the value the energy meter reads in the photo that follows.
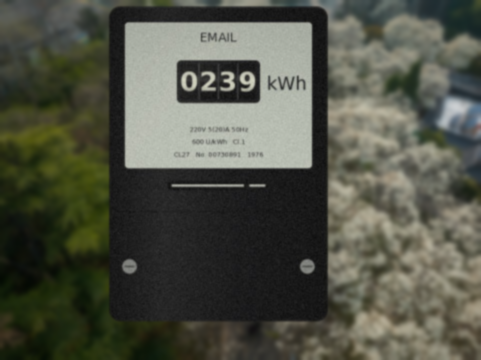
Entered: 239 kWh
